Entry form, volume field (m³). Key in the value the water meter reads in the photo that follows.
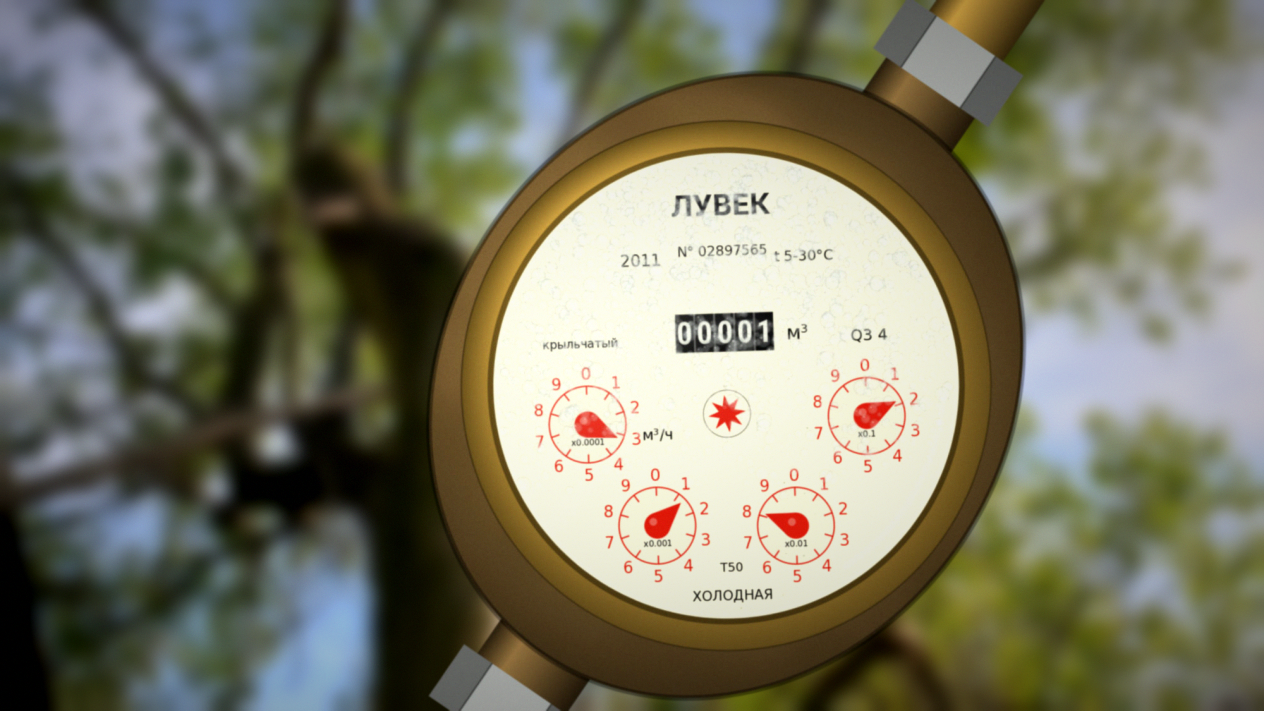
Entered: 1.1813 m³
